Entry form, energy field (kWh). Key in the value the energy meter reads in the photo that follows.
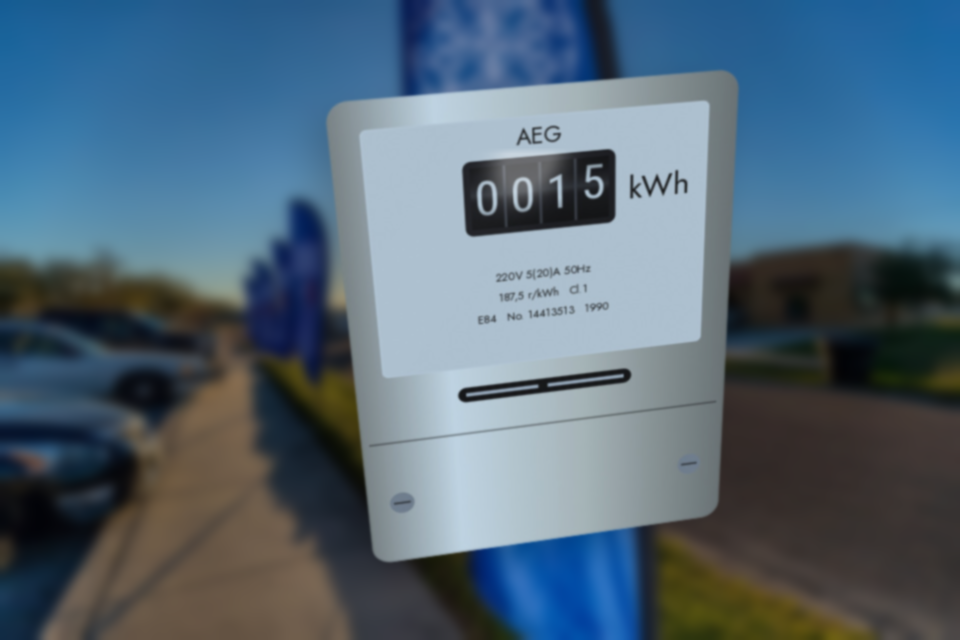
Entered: 15 kWh
